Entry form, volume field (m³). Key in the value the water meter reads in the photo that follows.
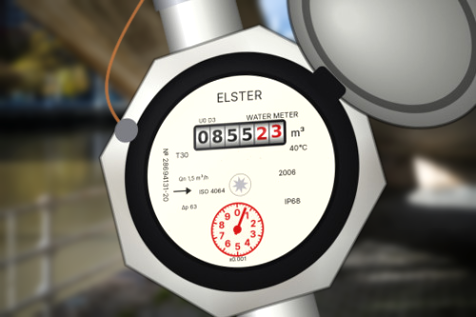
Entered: 855.230 m³
